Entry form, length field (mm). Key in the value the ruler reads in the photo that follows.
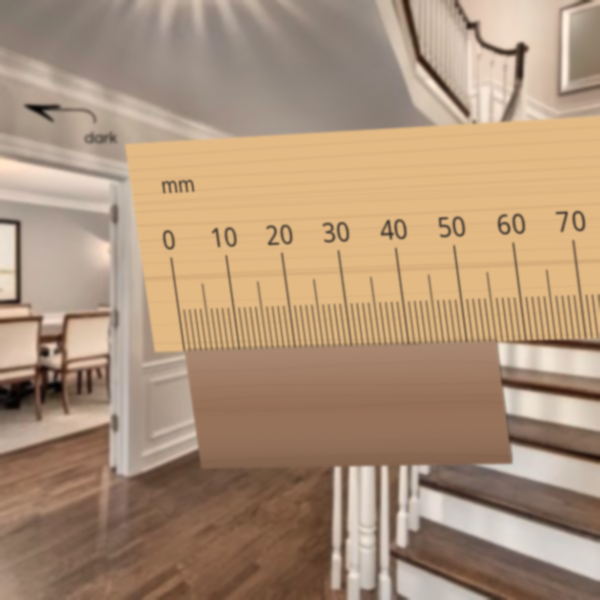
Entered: 55 mm
